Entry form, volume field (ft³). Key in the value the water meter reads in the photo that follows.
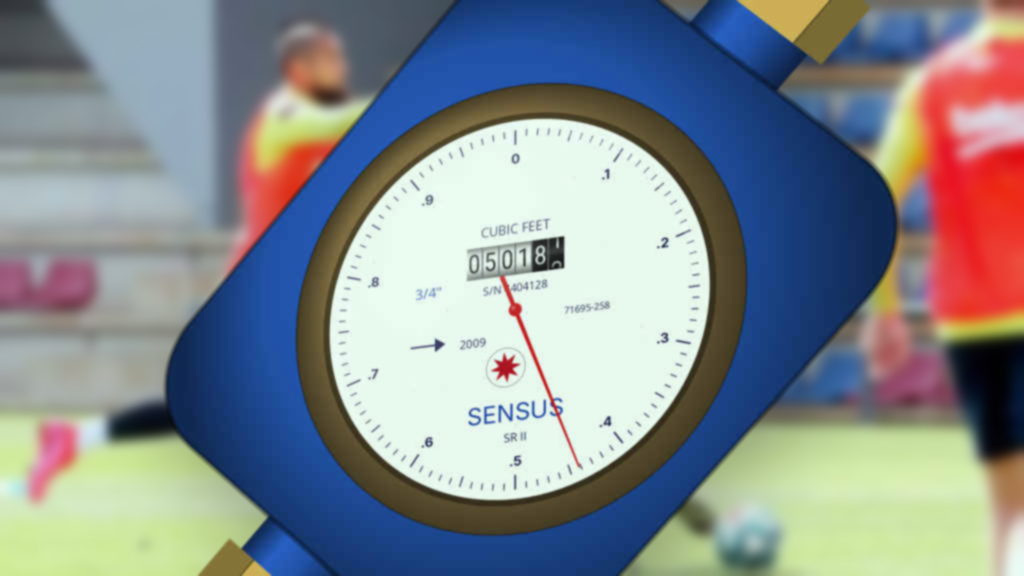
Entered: 50181.44 ft³
